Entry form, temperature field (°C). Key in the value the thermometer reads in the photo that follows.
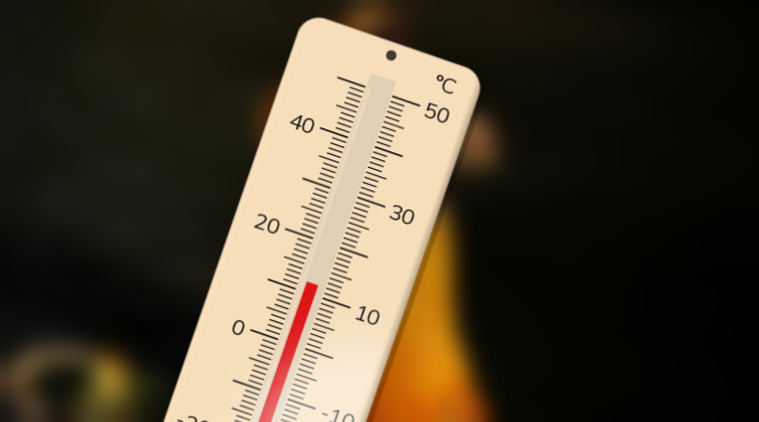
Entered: 12 °C
